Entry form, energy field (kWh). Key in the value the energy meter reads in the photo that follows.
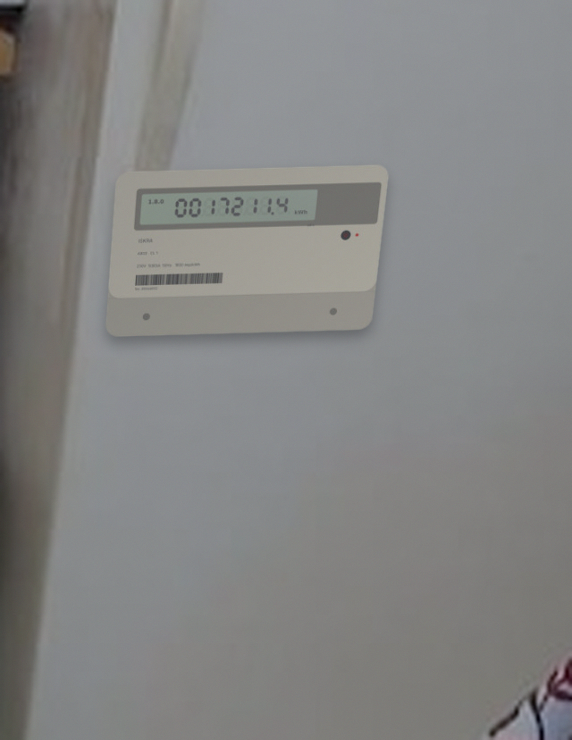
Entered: 17211.4 kWh
